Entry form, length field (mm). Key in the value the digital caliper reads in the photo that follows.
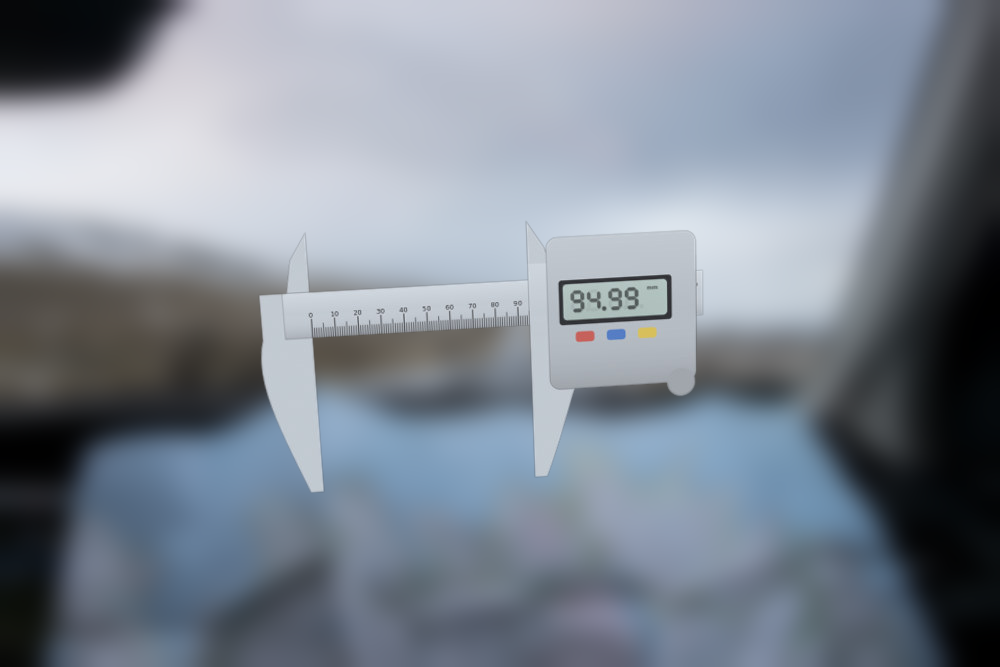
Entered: 94.99 mm
